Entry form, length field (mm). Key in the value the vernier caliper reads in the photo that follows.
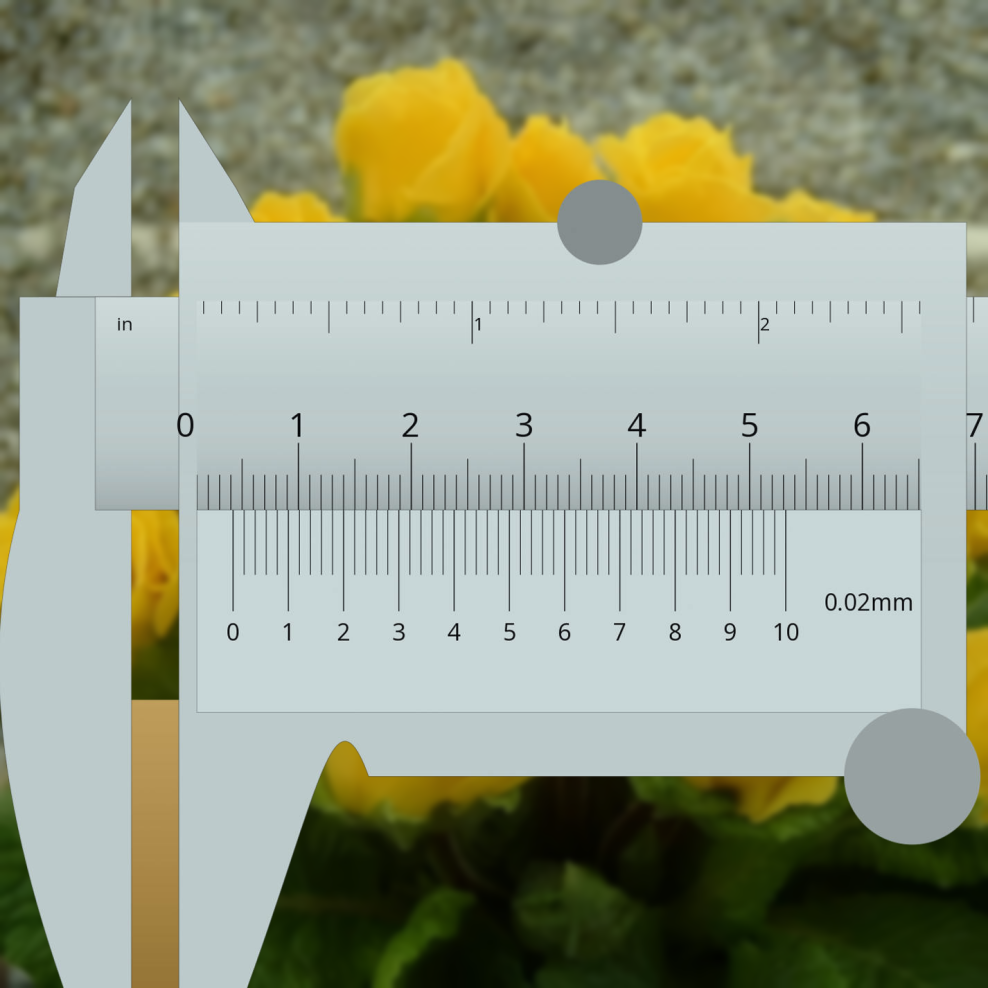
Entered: 4.2 mm
